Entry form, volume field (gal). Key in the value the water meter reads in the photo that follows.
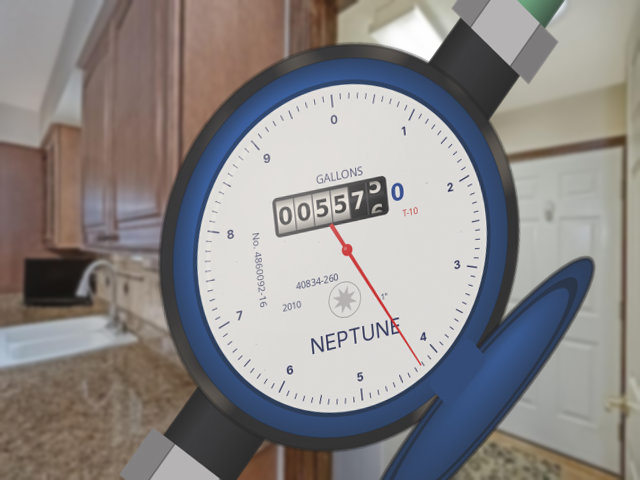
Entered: 55754.2 gal
